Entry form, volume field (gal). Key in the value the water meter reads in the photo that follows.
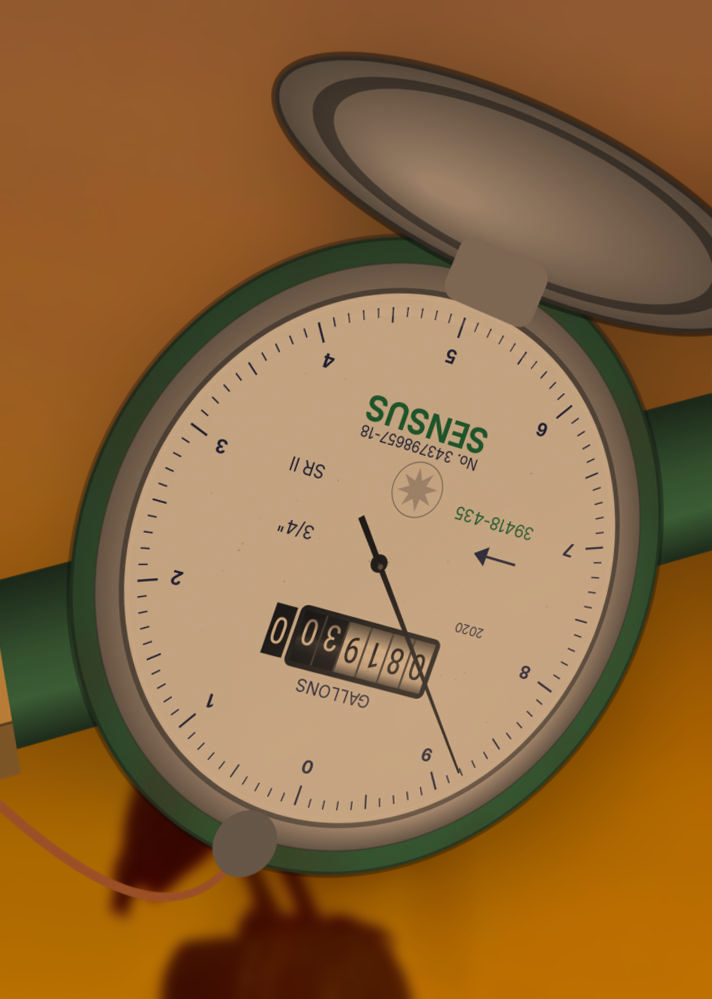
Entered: 819298.8 gal
